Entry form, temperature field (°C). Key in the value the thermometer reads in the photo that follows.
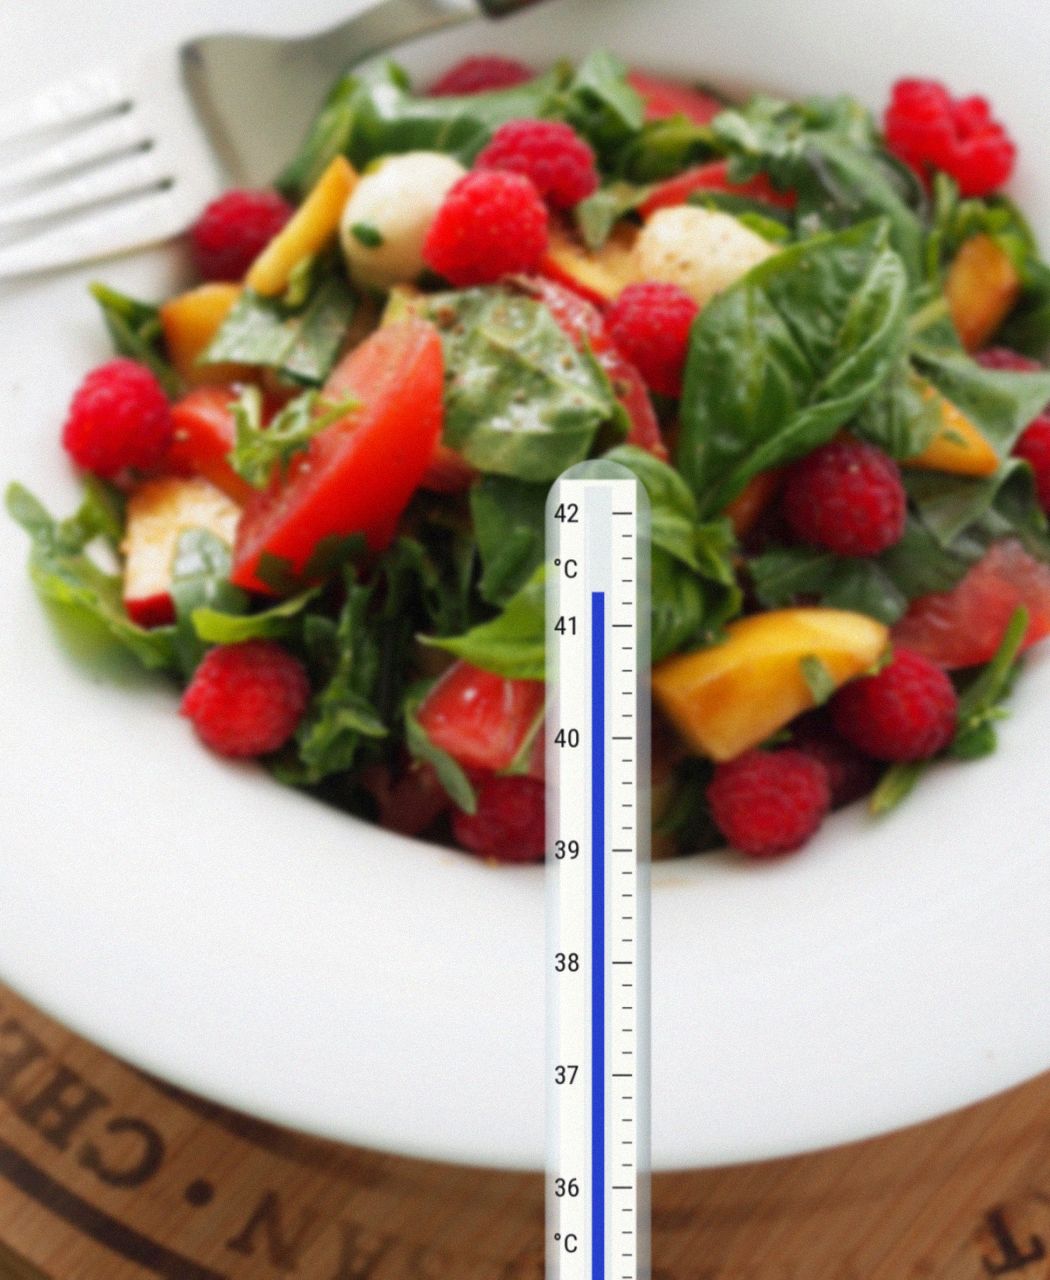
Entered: 41.3 °C
